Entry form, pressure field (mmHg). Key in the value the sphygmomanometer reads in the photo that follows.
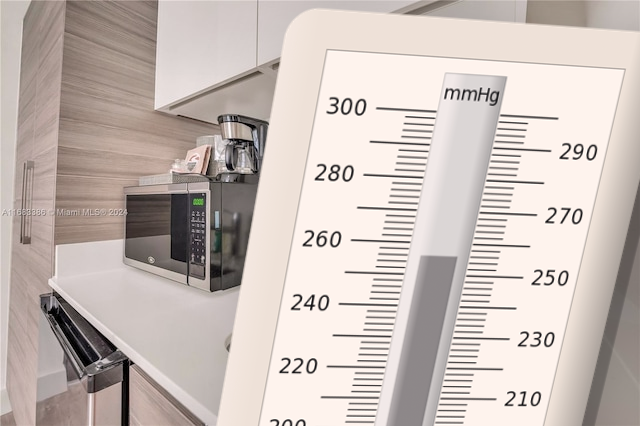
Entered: 256 mmHg
